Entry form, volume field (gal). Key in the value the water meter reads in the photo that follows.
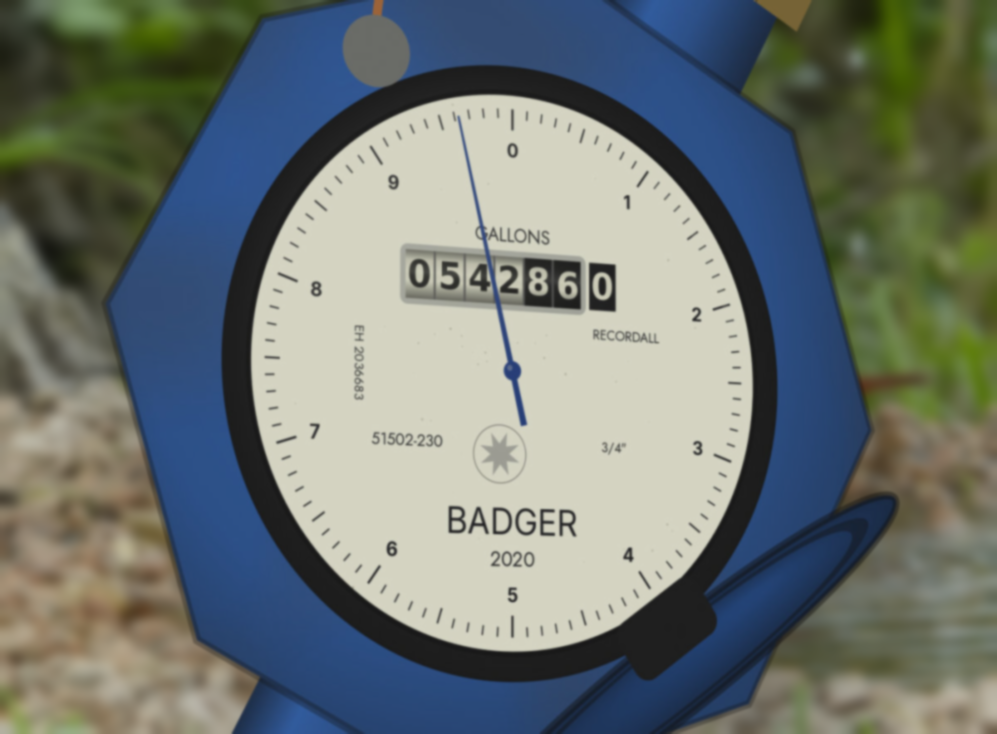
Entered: 542859.6 gal
